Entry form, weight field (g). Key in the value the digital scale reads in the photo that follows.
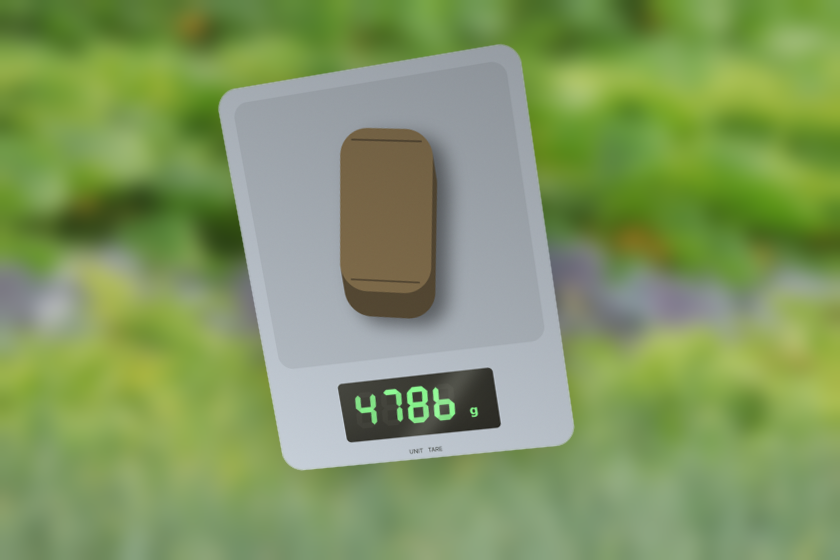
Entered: 4786 g
